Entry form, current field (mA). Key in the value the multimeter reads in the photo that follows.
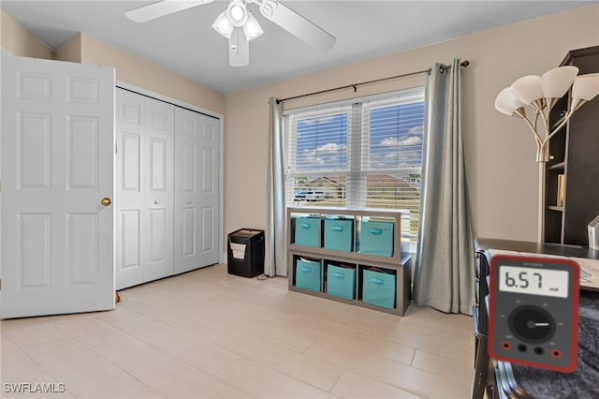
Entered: 6.57 mA
